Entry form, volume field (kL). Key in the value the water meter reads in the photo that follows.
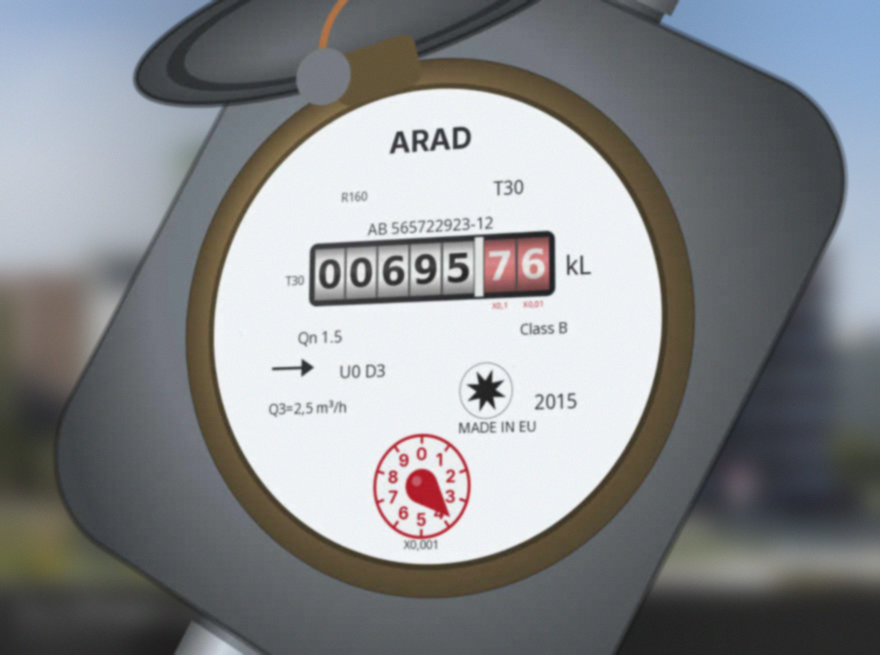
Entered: 695.763 kL
